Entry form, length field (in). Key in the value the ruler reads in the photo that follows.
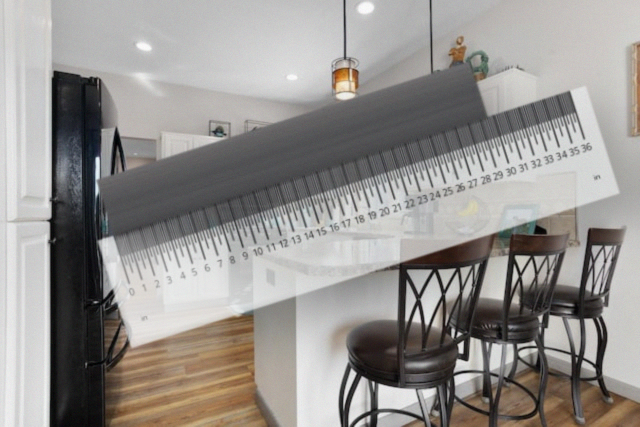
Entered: 29.5 in
